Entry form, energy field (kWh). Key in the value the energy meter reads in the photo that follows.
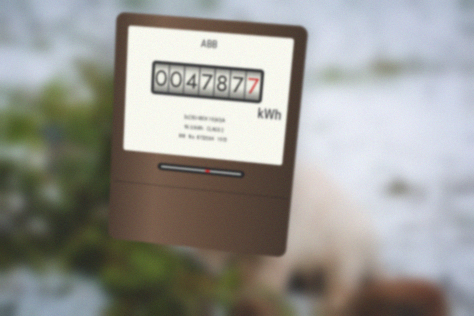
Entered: 4787.7 kWh
